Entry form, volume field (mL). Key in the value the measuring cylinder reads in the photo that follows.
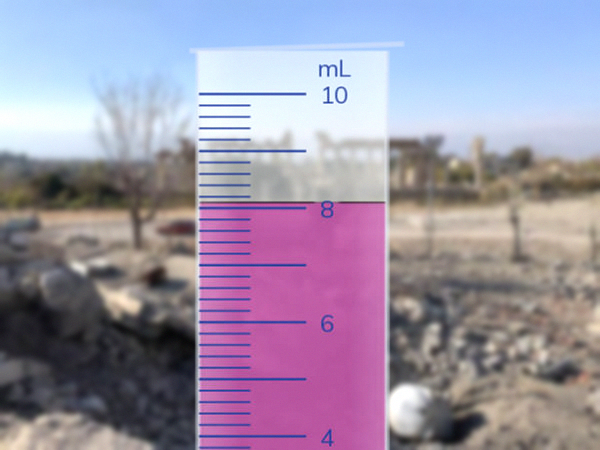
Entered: 8.1 mL
